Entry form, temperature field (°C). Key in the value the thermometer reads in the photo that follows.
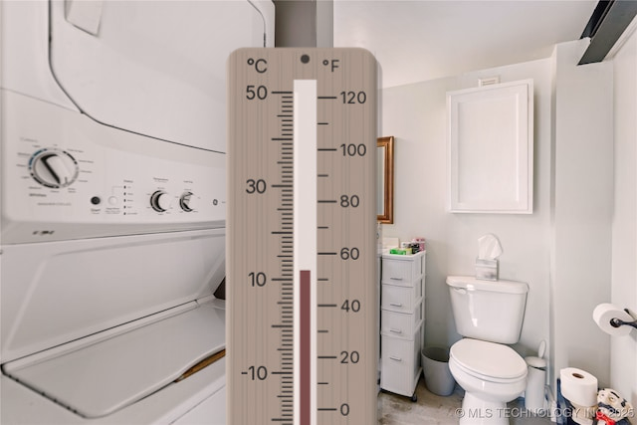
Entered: 12 °C
